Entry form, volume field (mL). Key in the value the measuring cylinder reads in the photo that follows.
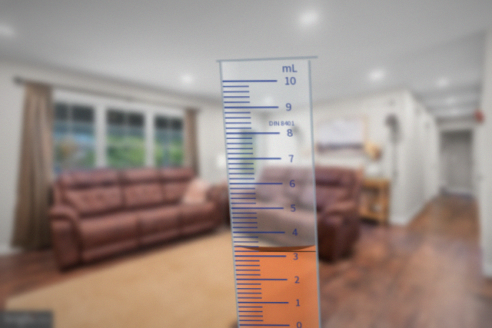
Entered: 3.2 mL
